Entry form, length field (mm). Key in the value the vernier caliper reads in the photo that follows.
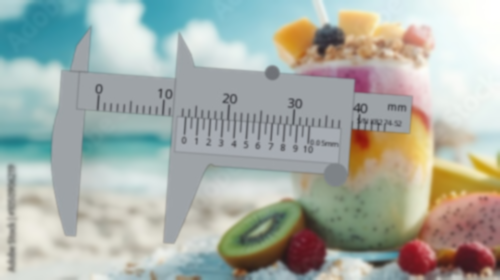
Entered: 13.5 mm
